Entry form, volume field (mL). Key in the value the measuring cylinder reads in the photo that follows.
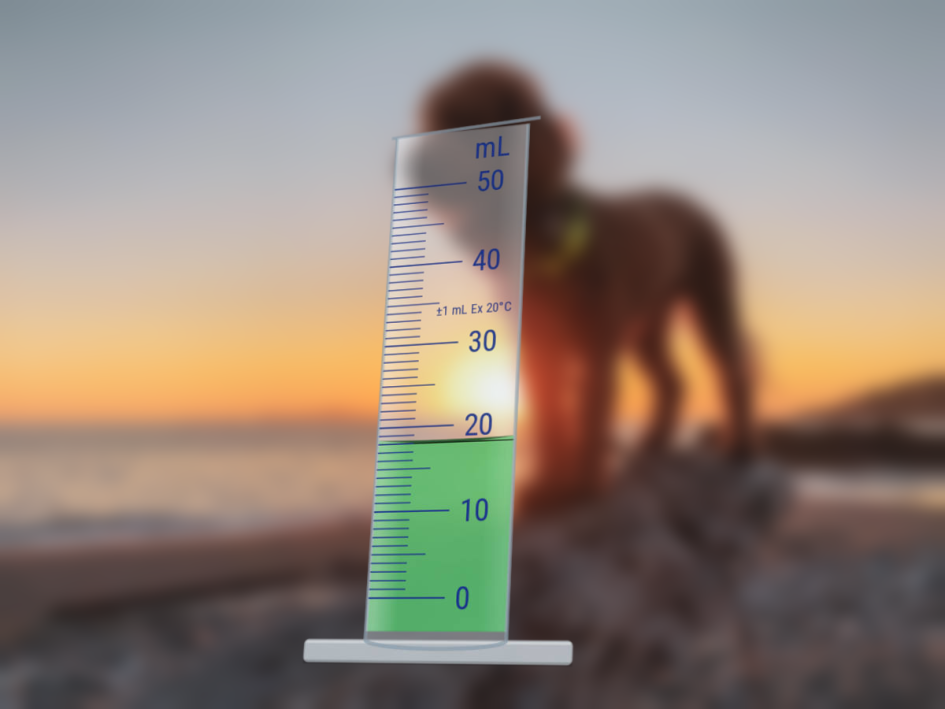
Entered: 18 mL
